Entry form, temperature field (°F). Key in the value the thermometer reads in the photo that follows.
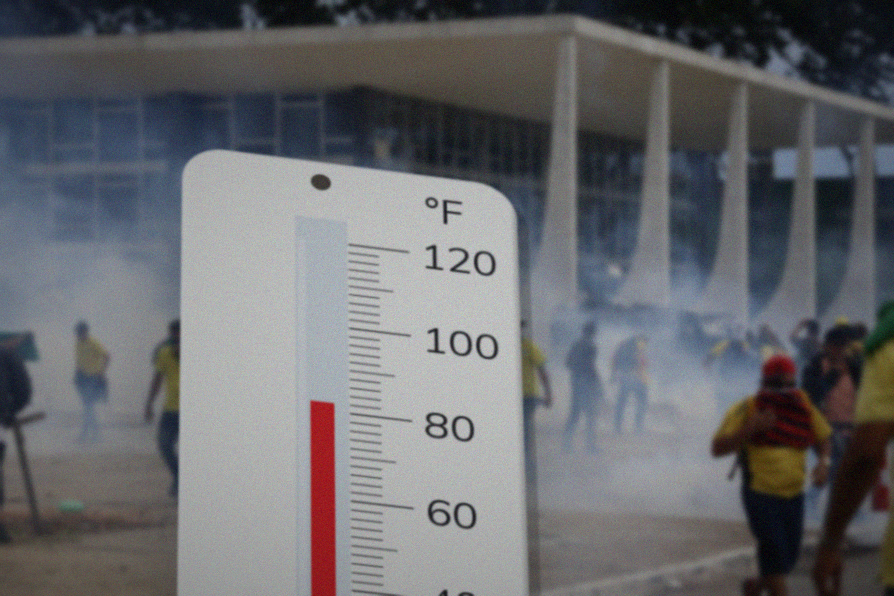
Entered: 82 °F
